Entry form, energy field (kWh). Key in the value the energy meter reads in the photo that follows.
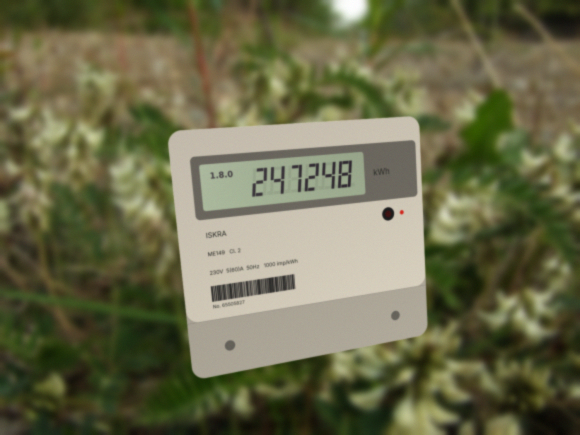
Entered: 247248 kWh
